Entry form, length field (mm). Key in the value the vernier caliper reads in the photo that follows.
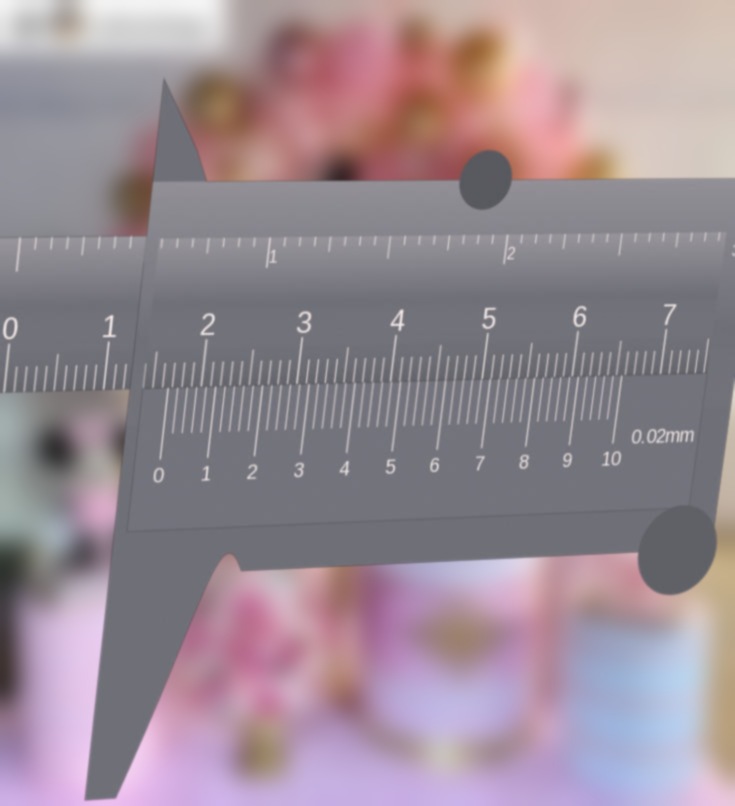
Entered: 16.6 mm
